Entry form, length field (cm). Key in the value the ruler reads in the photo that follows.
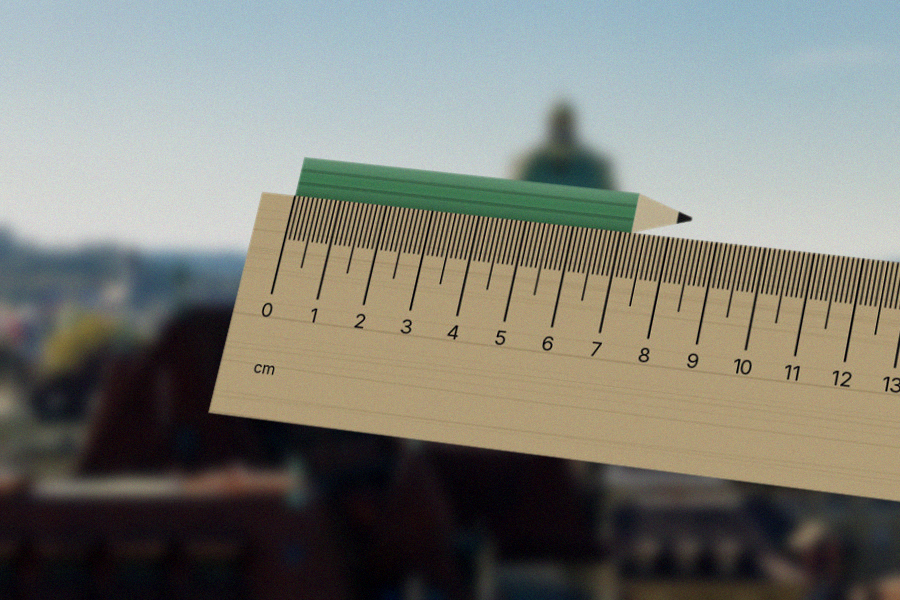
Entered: 8.4 cm
